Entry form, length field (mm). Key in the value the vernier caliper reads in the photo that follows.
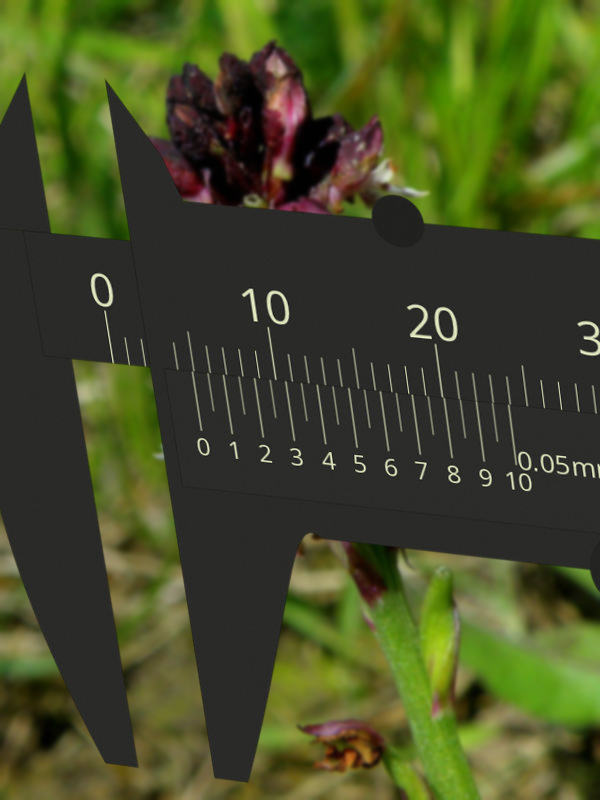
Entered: 4.9 mm
